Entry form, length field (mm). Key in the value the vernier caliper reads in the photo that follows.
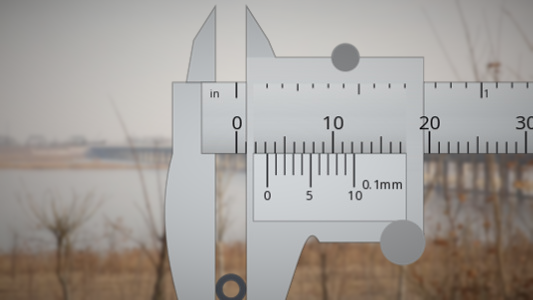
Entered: 3.2 mm
